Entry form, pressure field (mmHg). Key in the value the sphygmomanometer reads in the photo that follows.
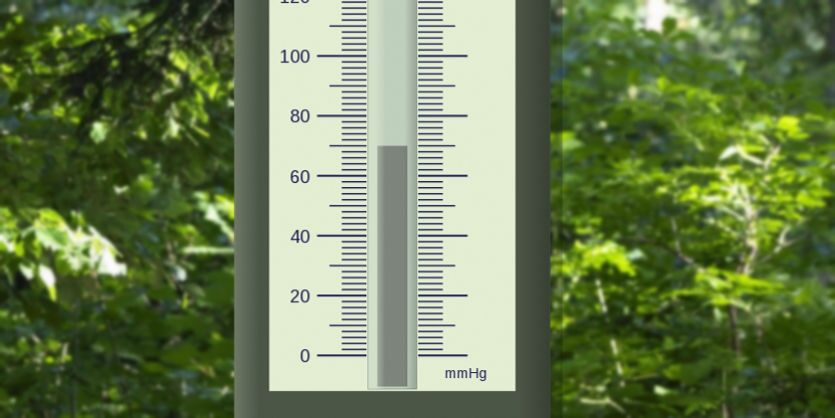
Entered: 70 mmHg
